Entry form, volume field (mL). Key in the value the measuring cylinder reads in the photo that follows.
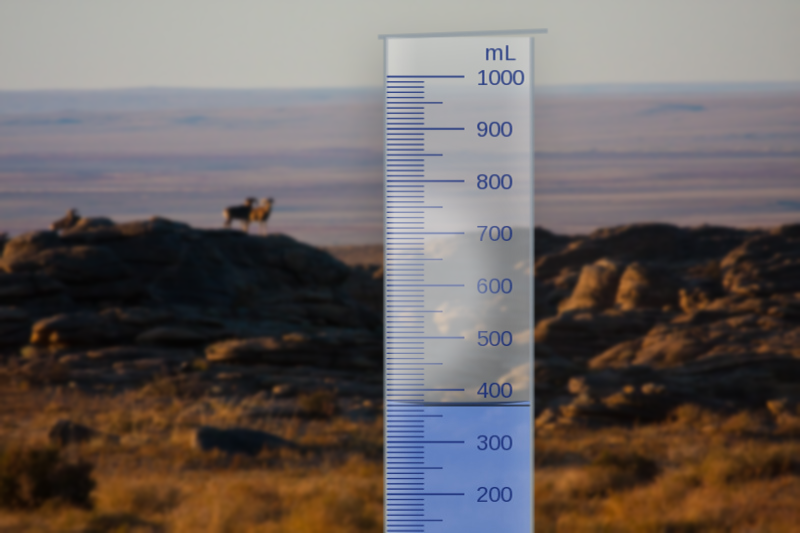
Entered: 370 mL
